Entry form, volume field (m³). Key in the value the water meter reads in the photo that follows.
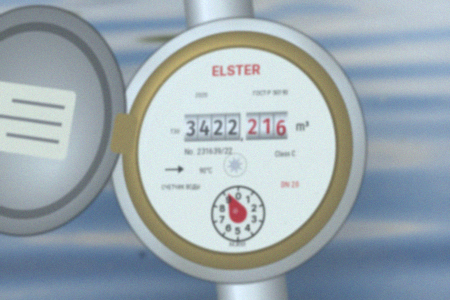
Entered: 3422.2159 m³
